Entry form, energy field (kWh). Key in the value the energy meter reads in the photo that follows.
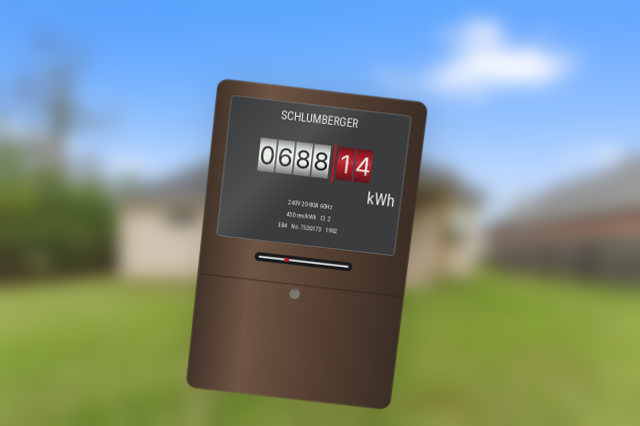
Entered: 688.14 kWh
